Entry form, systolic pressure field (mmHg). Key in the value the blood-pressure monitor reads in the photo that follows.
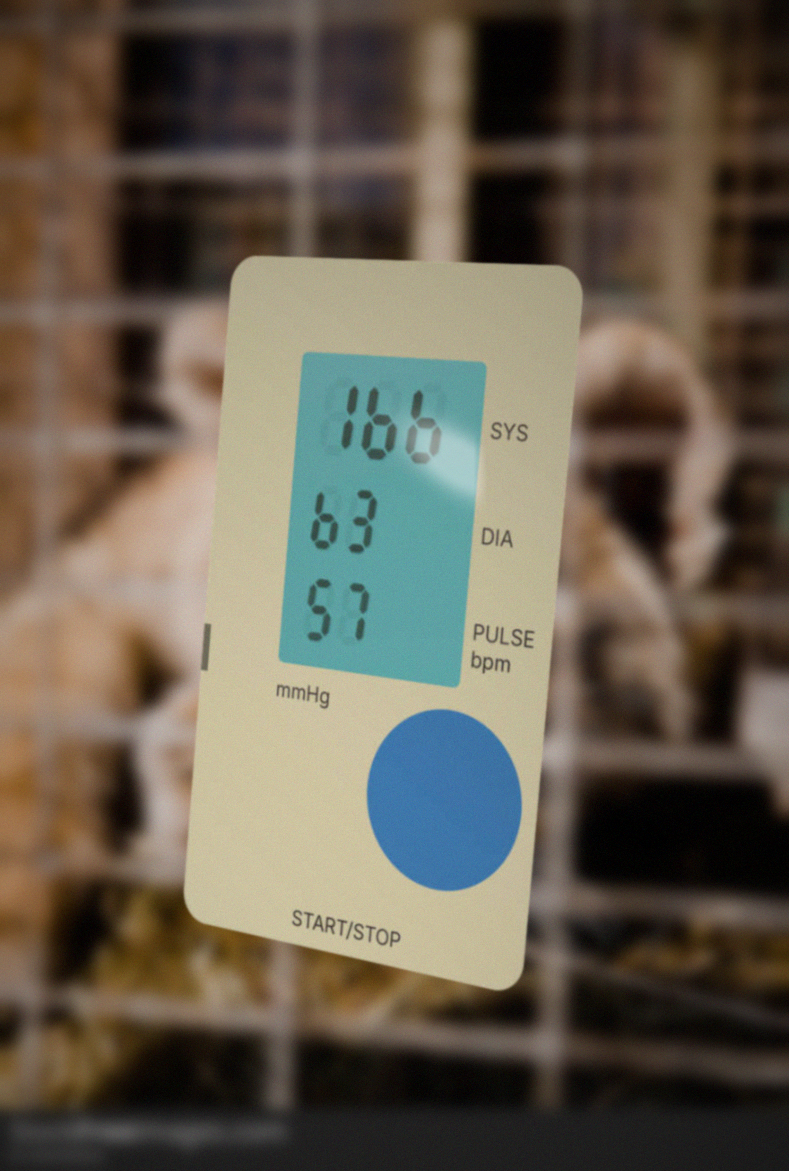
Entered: 166 mmHg
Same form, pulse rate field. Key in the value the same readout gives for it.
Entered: 57 bpm
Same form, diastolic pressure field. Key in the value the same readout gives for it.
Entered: 63 mmHg
